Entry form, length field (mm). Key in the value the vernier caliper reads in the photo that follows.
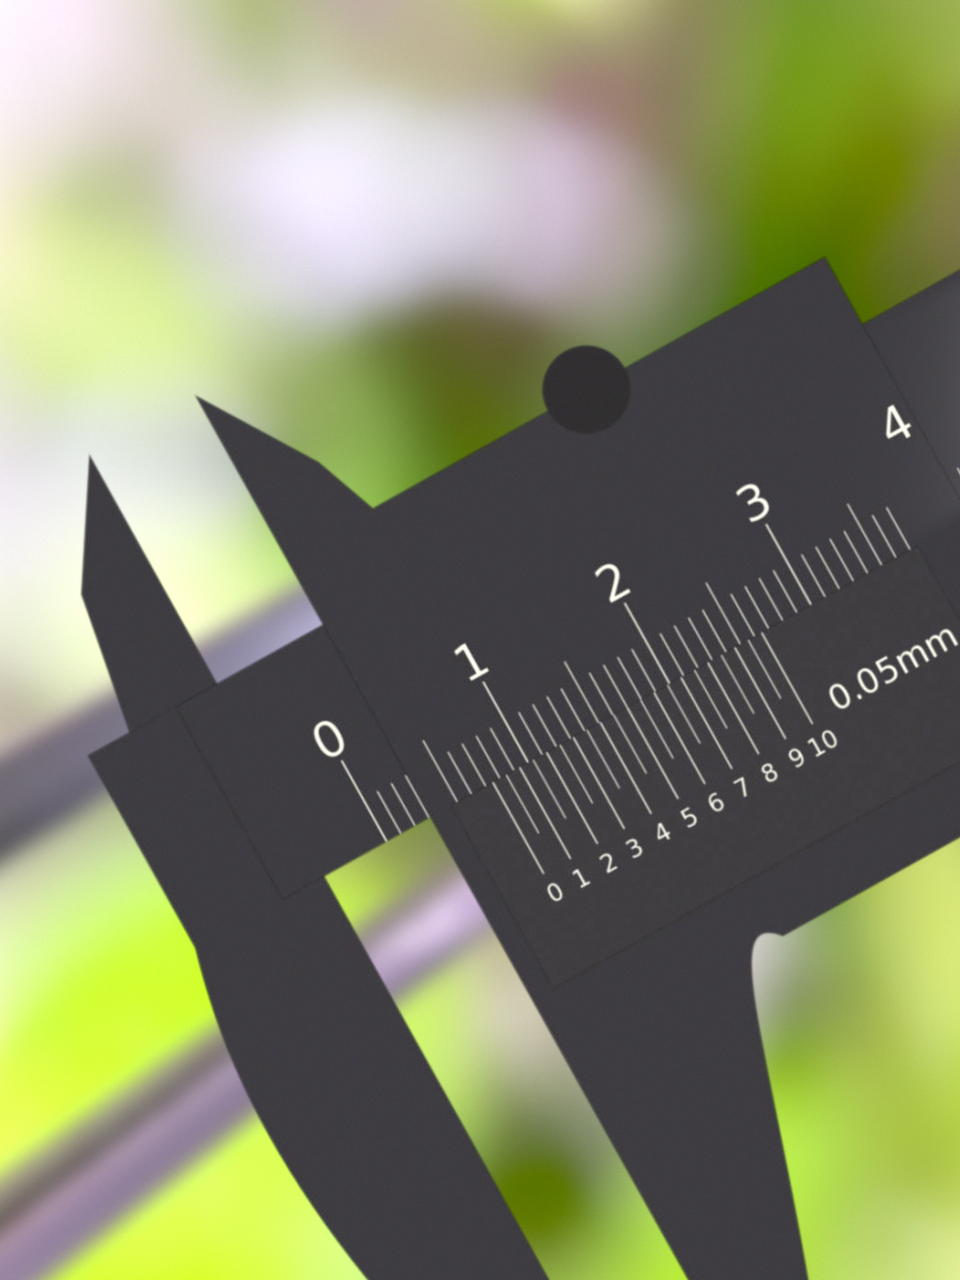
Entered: 7.5 mm
